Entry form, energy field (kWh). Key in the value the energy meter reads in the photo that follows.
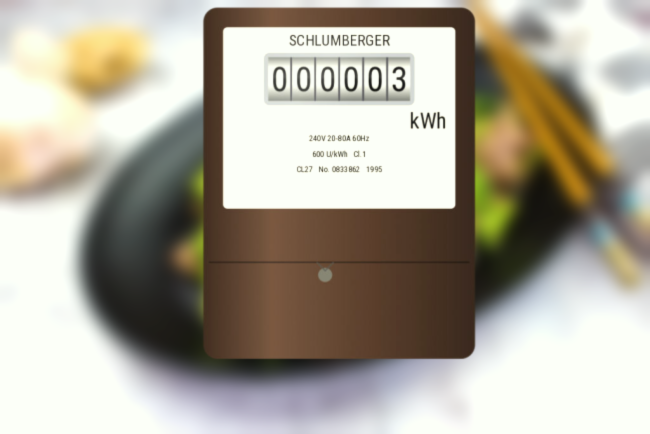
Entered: 3 kWh
